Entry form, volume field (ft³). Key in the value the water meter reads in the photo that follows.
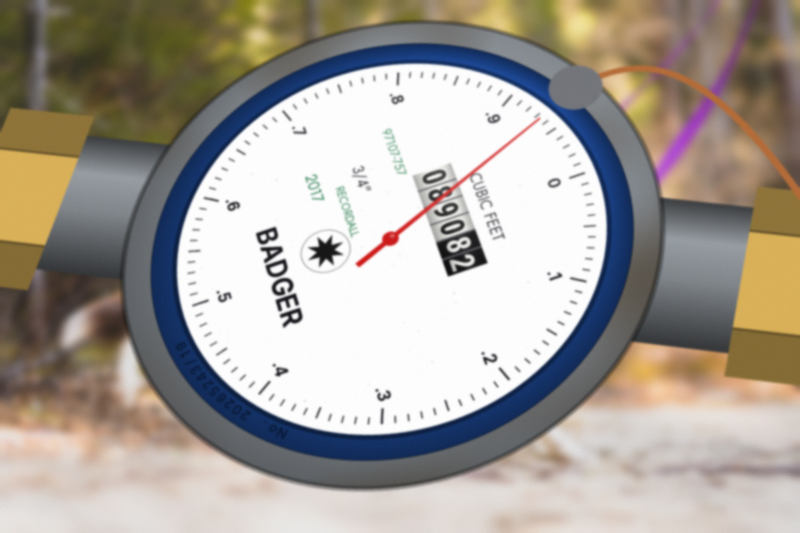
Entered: 89081.93 ft³
